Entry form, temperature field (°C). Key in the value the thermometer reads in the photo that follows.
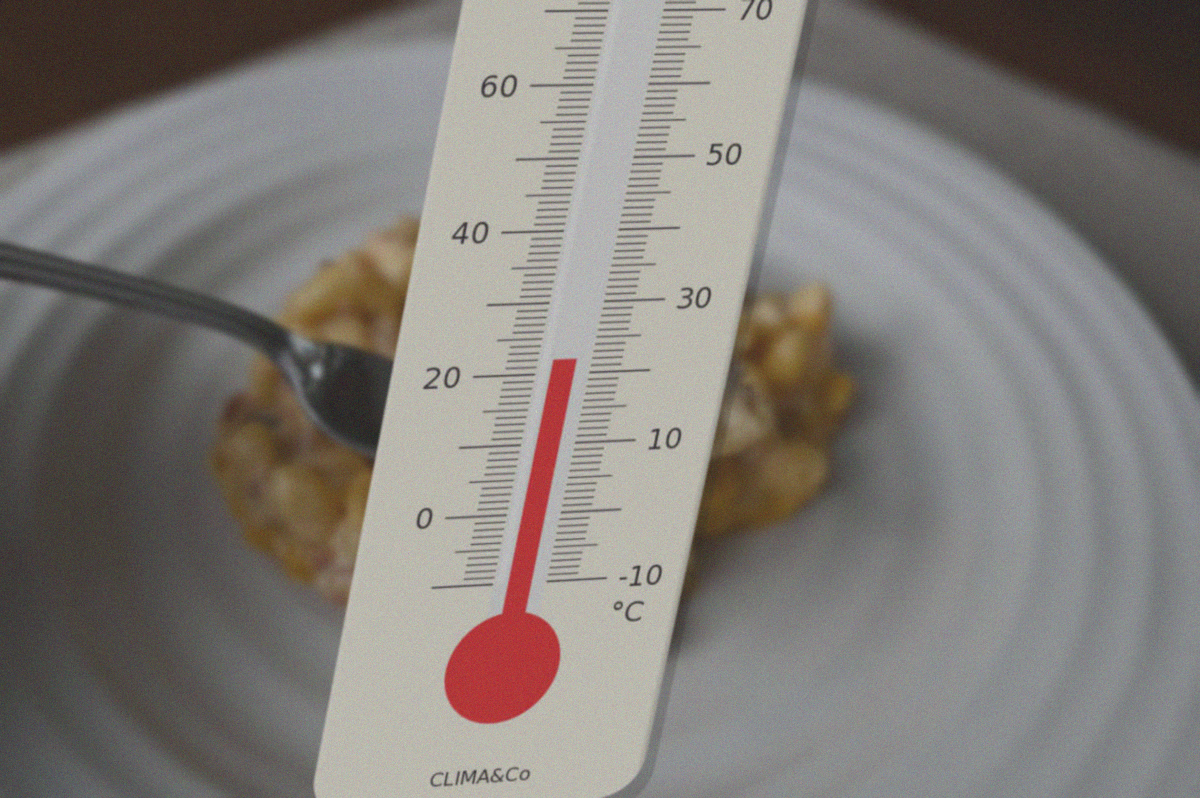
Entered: 22 °C
